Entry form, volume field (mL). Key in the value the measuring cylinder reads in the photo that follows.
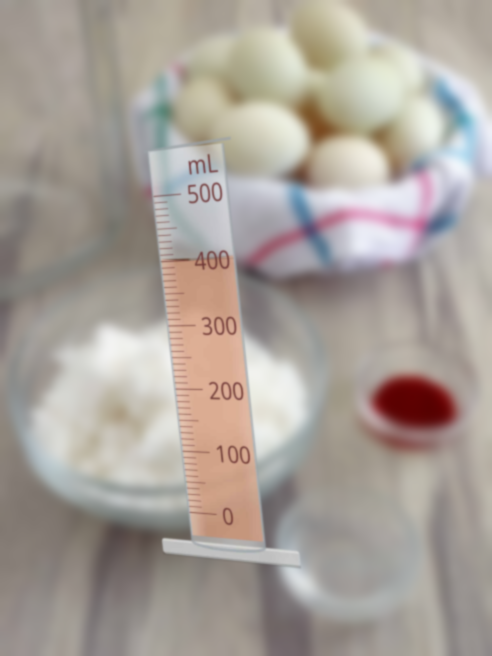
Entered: 400 mL
